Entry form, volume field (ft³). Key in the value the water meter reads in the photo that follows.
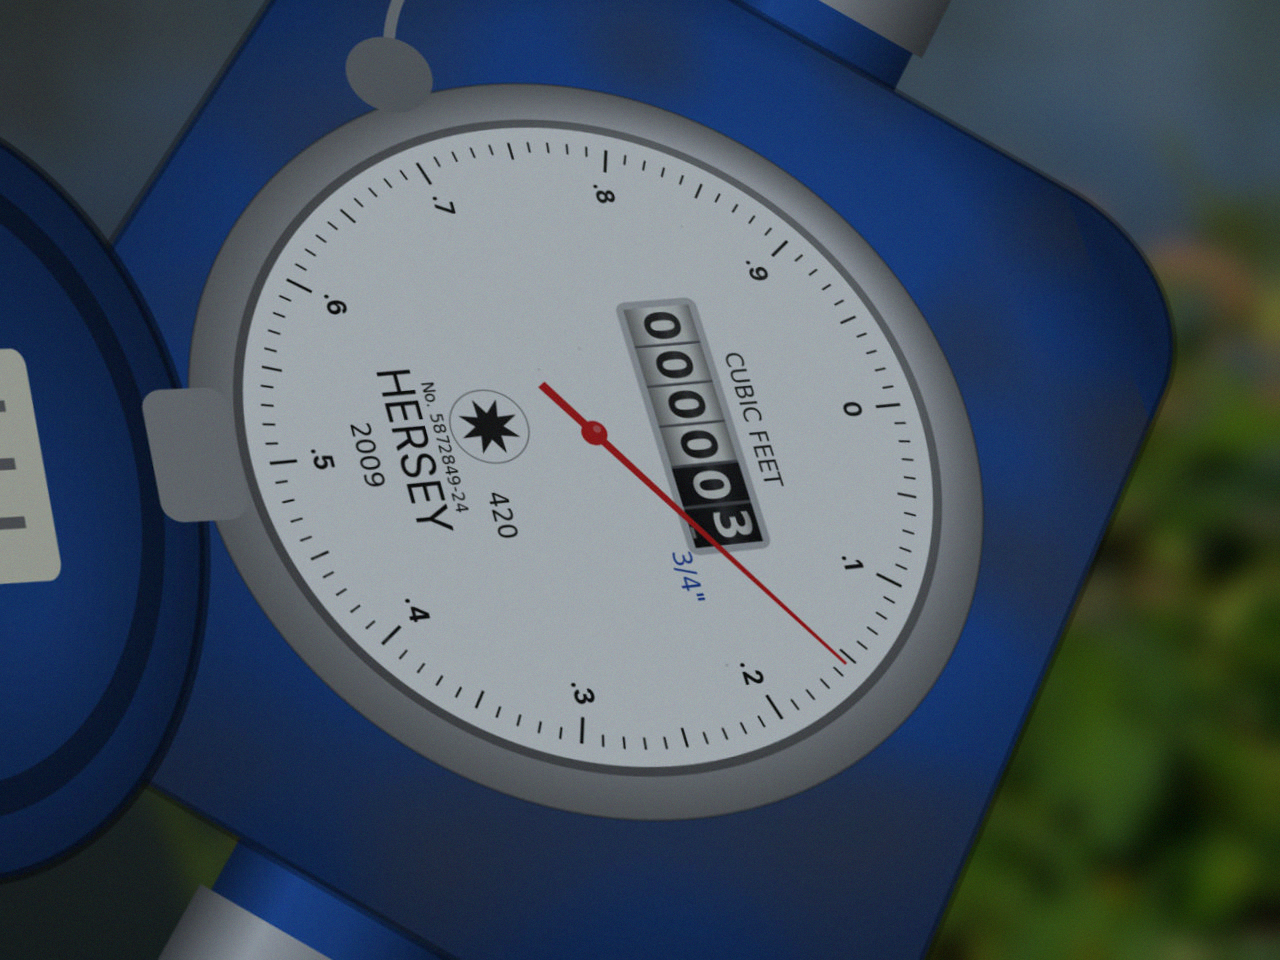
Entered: 3.15 ft³
